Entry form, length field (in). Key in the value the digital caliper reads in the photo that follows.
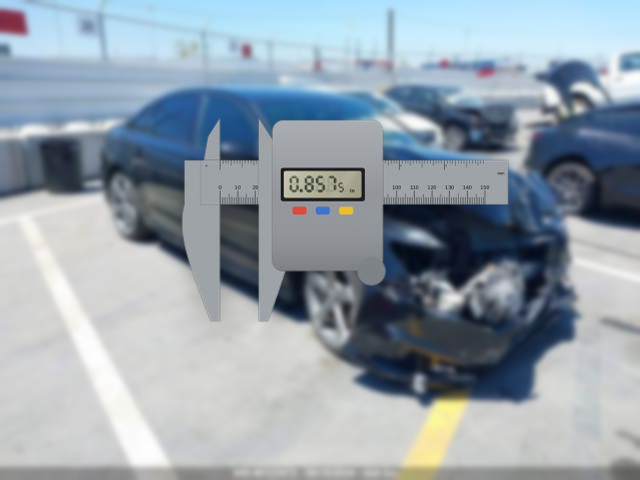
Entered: 0.8575 in
